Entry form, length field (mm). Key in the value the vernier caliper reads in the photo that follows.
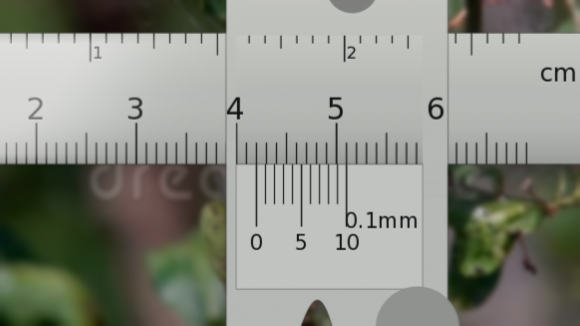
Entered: 42.0 mm
